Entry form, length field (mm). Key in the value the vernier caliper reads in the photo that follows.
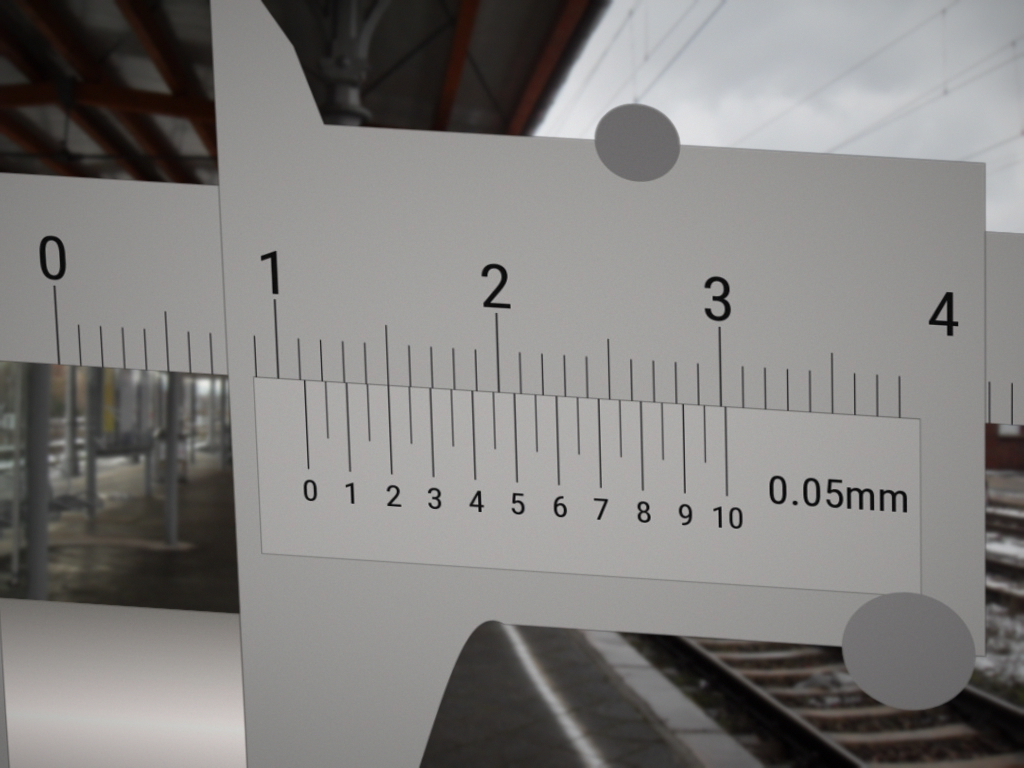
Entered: 11.2 mm
